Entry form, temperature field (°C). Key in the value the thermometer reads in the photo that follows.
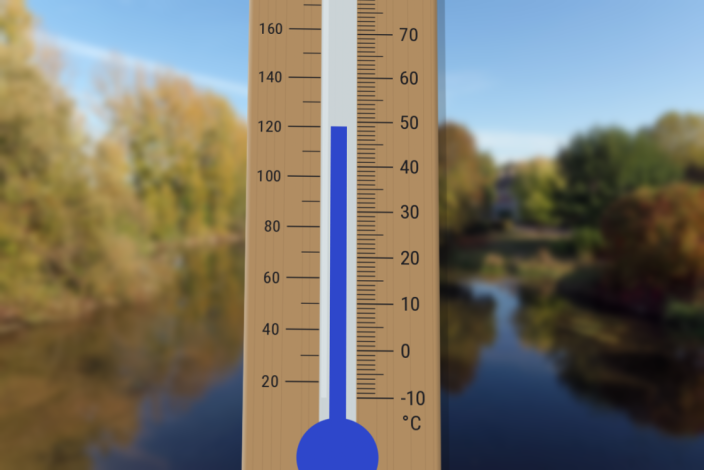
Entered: 49 °C
